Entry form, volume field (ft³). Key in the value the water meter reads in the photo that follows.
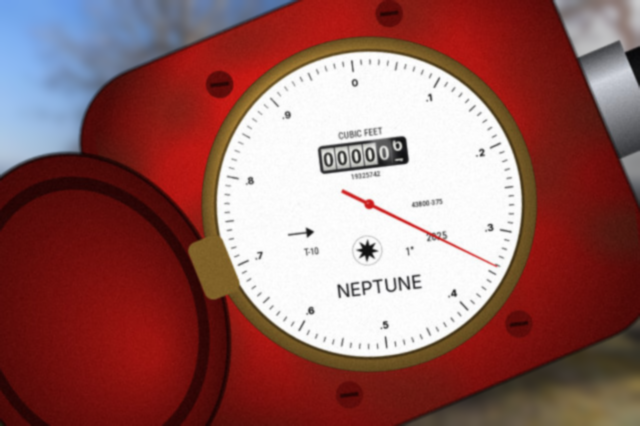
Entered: 6.34 ft³
